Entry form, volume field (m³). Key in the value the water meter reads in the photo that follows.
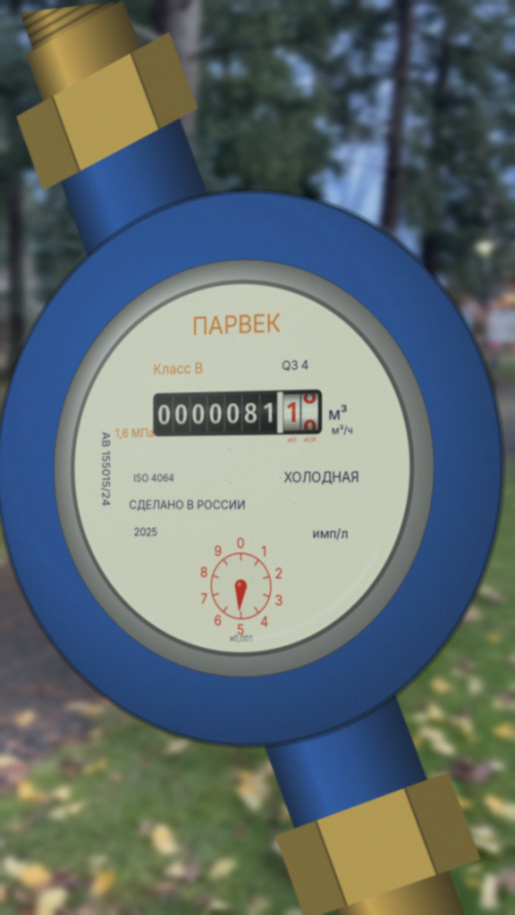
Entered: 81.185 m³
